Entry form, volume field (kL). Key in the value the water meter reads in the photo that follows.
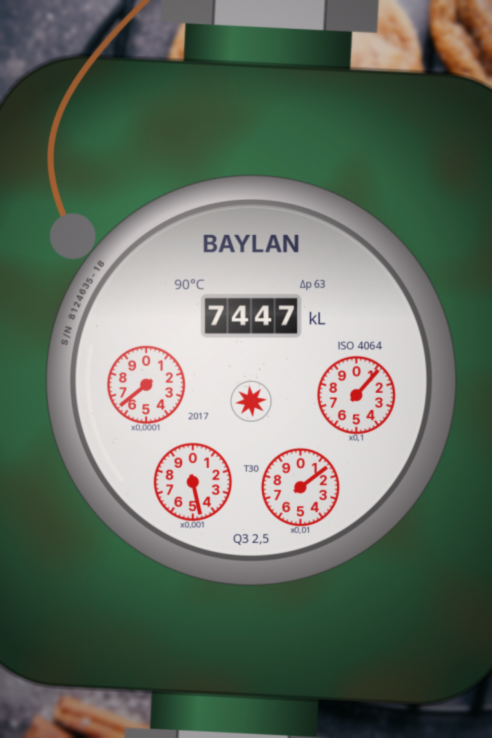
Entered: 7447.1146 kL
